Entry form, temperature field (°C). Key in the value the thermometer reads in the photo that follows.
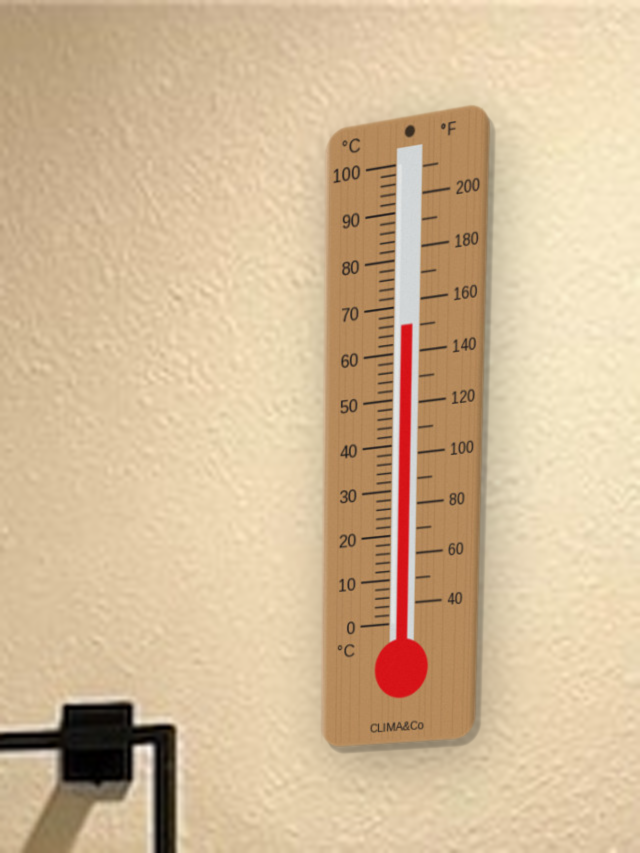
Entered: 66 °C
